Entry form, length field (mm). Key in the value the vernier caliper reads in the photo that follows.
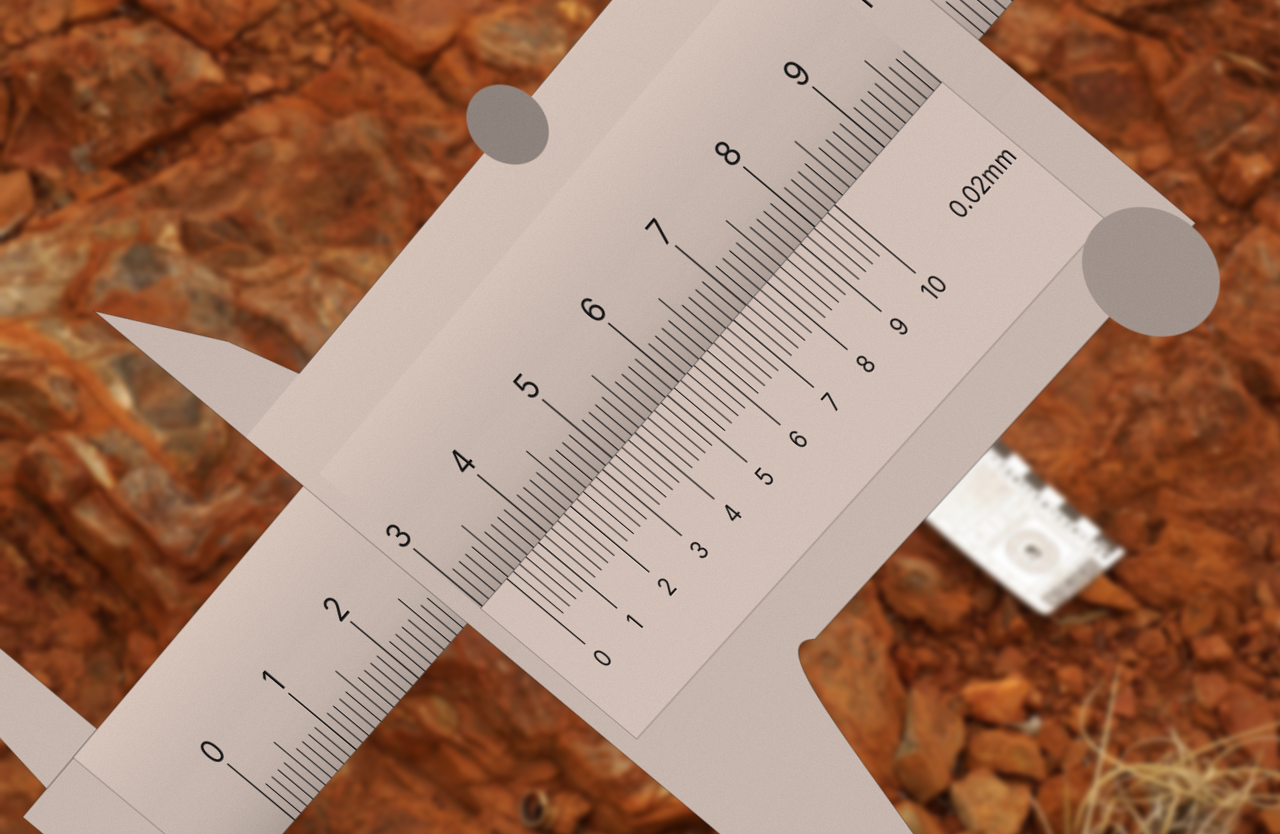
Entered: 33.8 mm
